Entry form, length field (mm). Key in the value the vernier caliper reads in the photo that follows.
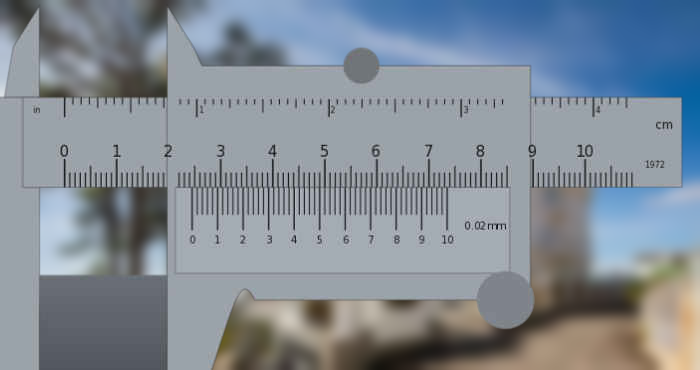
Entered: 24.5 mm
